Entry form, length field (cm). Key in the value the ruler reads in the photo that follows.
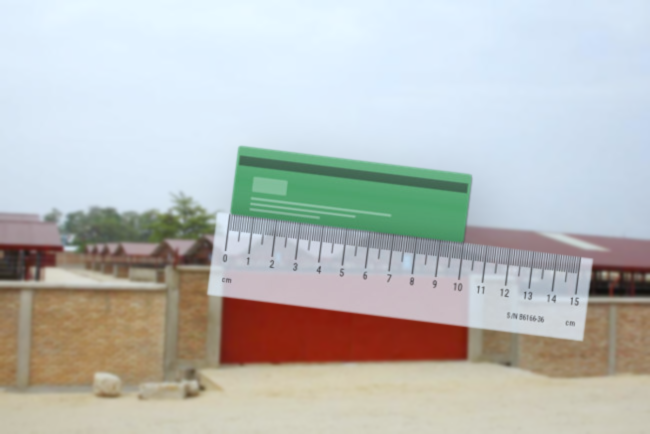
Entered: 10 cm
